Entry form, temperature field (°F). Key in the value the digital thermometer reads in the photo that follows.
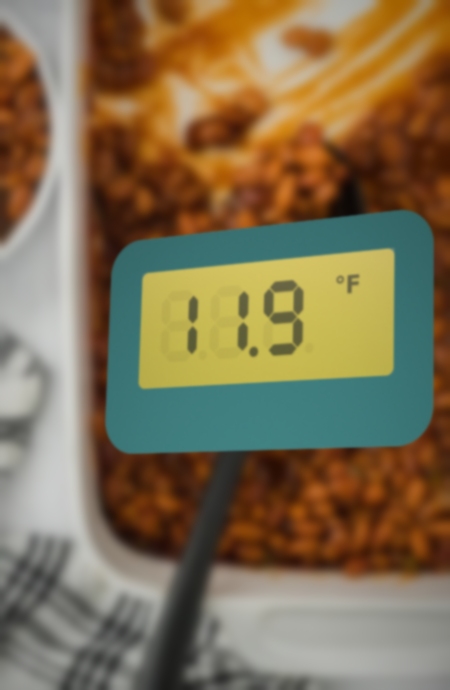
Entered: 11.9 °F
